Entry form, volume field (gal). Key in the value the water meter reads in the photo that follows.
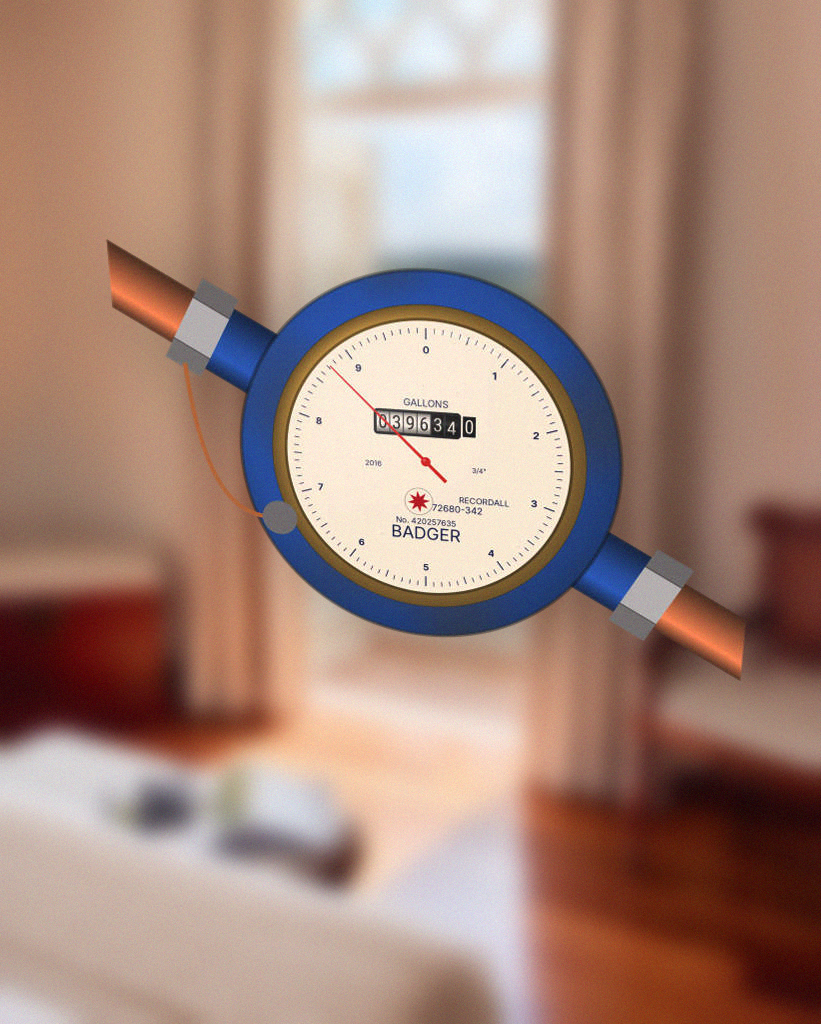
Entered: 396338.7 gal
